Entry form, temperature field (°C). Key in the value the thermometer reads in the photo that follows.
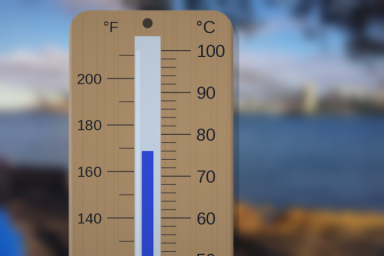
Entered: 76 °C
